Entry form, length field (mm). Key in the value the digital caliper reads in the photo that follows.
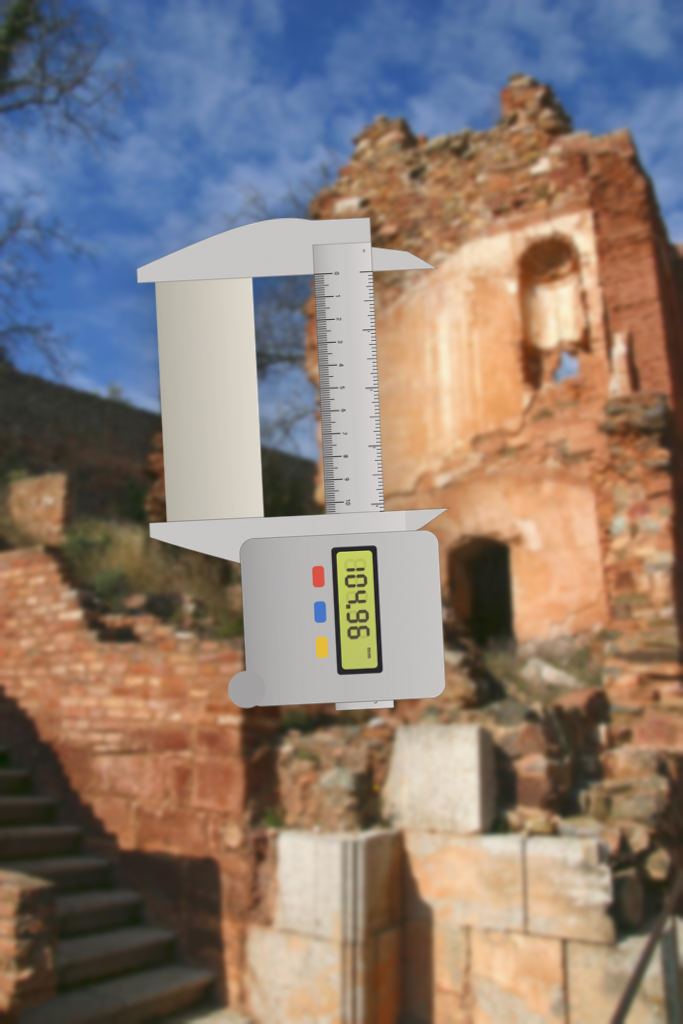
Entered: 104.96 mm
